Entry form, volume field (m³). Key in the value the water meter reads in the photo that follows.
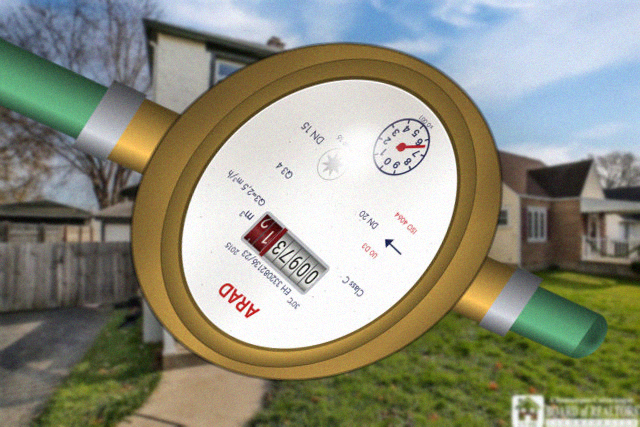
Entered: 973.116 m³
